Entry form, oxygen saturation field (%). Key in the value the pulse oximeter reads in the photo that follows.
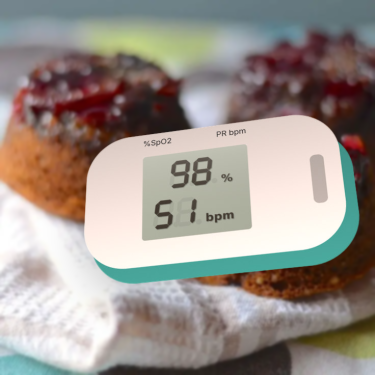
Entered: 98 %
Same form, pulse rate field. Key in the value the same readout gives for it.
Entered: 51 bpm
